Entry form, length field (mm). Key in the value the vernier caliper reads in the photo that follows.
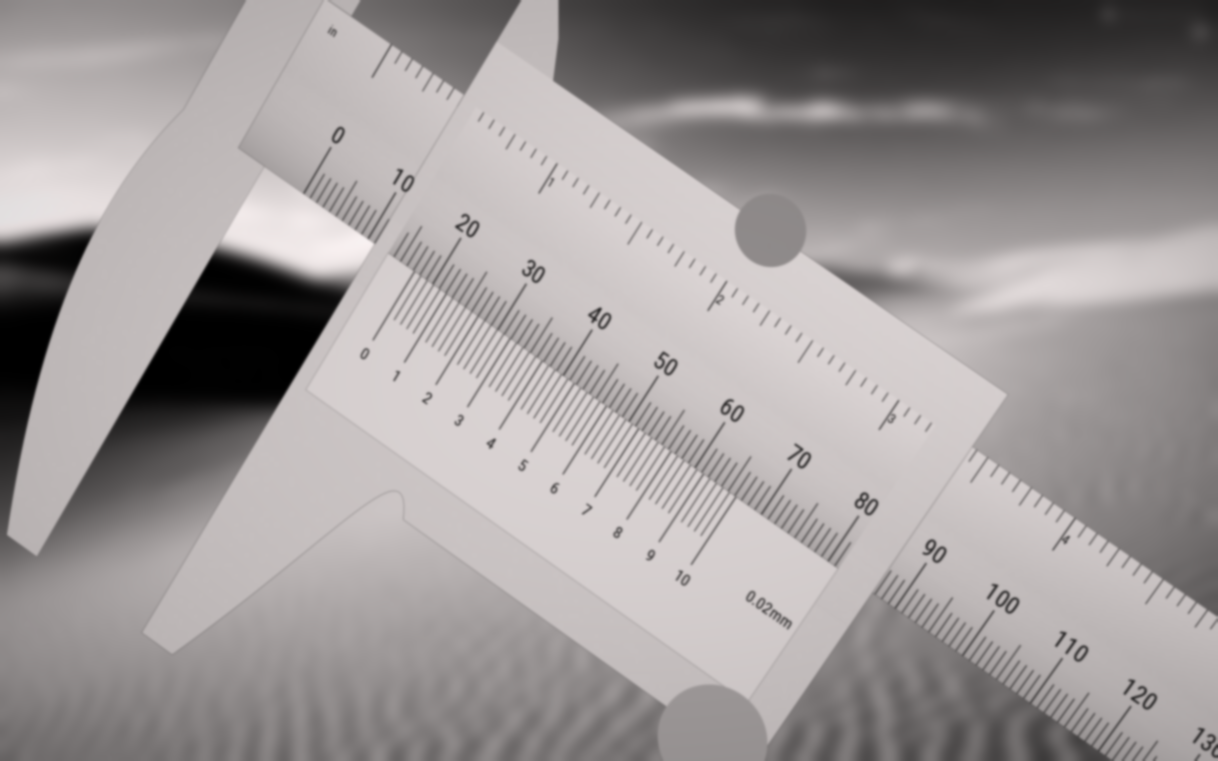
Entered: 17.2 mm
